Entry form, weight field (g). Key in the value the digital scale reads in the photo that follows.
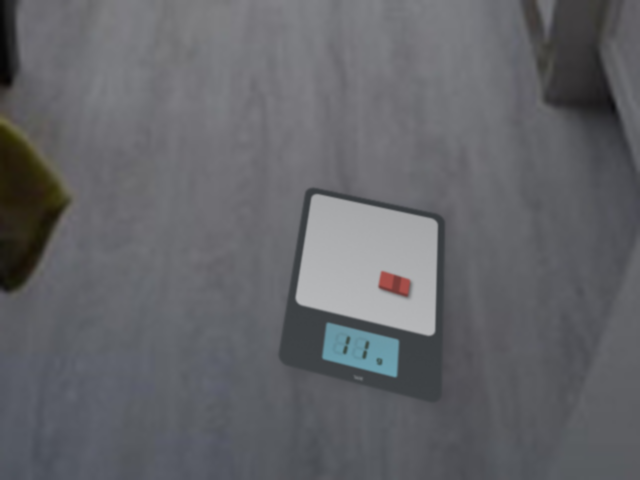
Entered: 11 g
